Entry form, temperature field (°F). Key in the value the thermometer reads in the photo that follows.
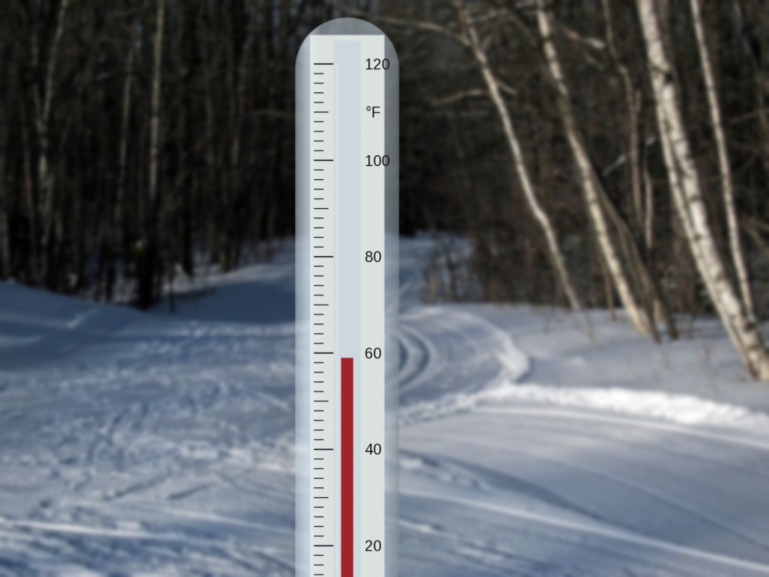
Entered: 59 °F
